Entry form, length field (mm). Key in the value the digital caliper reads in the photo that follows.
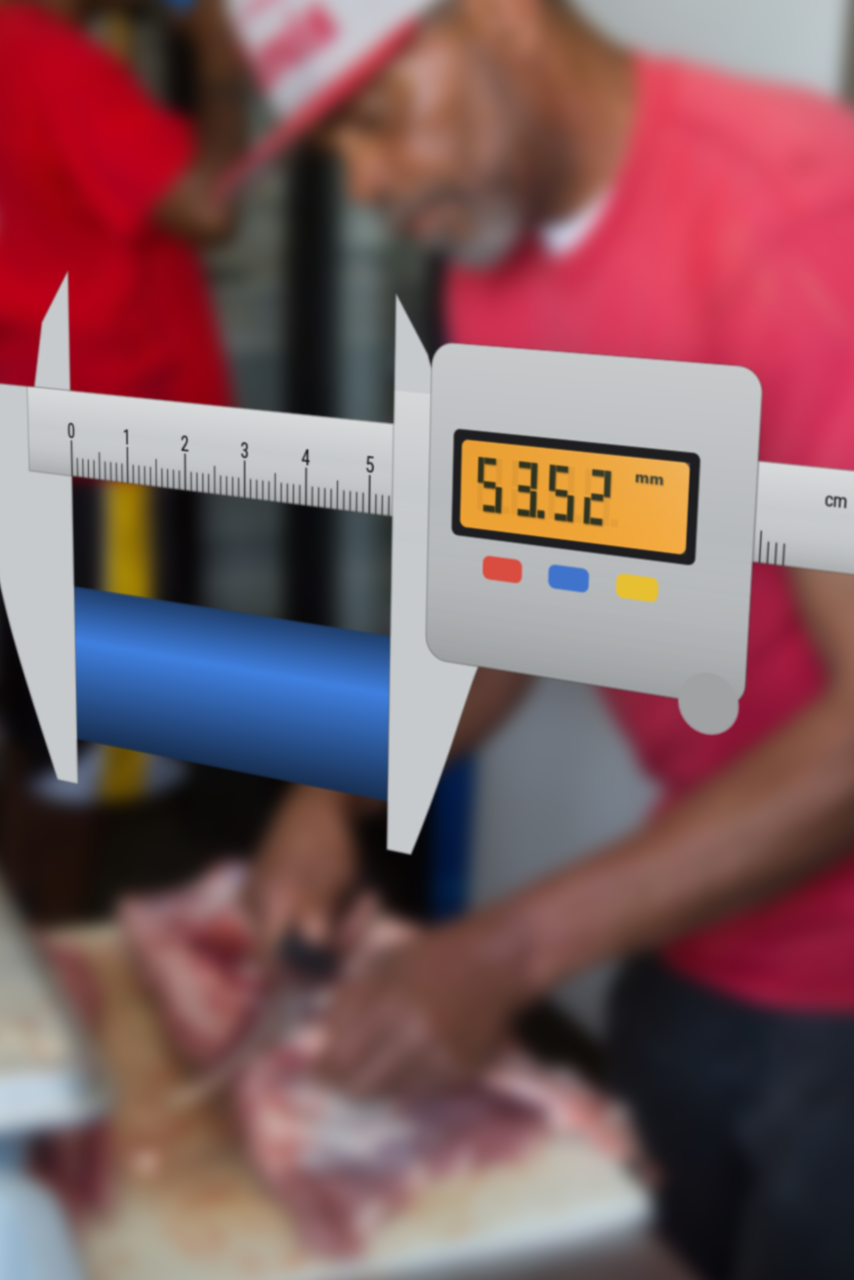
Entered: 53.52 mm
